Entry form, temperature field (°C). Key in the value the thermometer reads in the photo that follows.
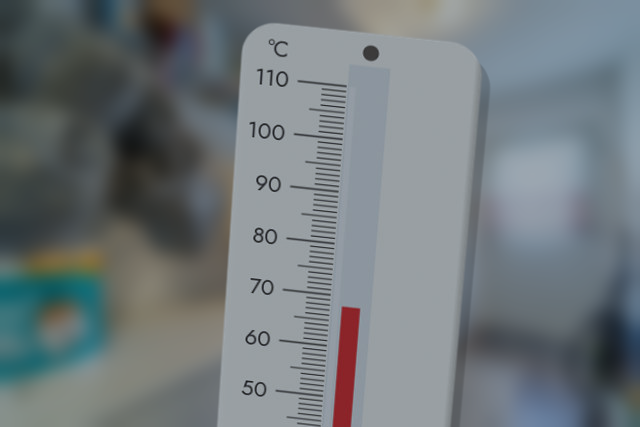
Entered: 68 °C
